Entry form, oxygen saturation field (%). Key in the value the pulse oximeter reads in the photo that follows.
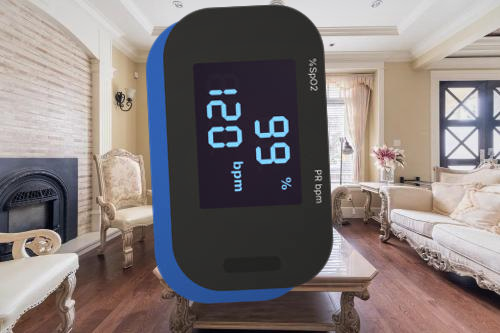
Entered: 99 %
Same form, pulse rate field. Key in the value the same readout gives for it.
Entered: 120 bpm
